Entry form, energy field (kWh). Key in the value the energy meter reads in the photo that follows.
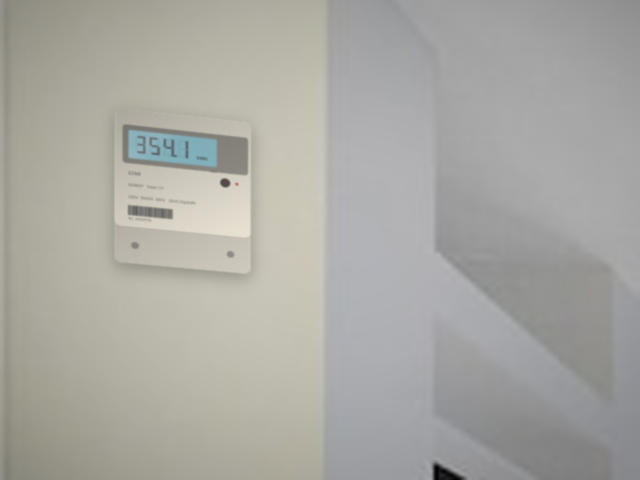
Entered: 354.1 kWh
